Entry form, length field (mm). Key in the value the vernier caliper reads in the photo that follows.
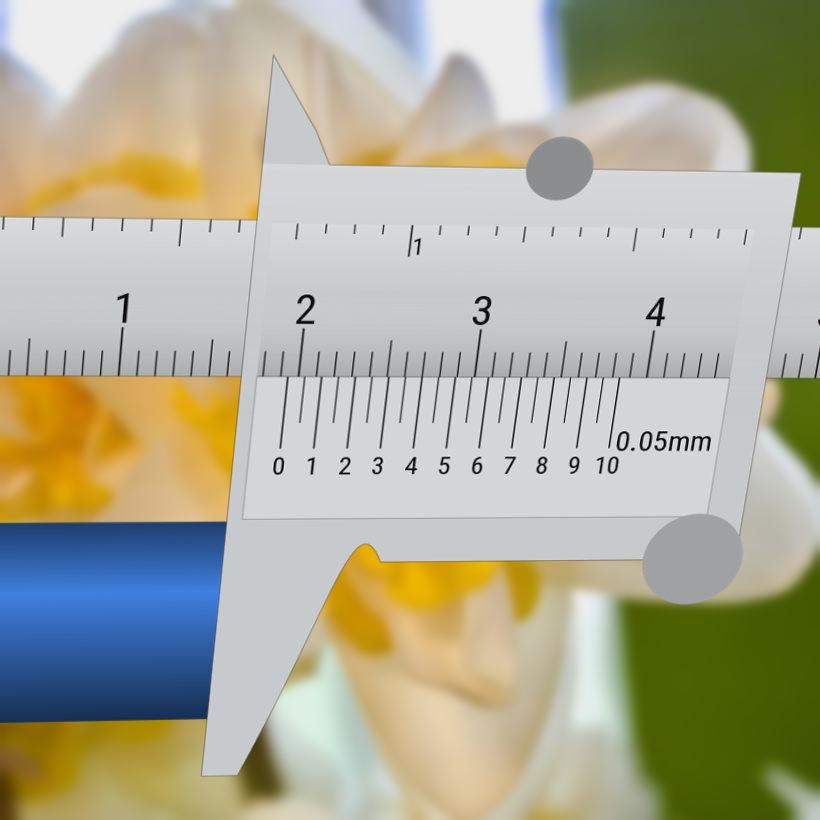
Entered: 19.4 mm
